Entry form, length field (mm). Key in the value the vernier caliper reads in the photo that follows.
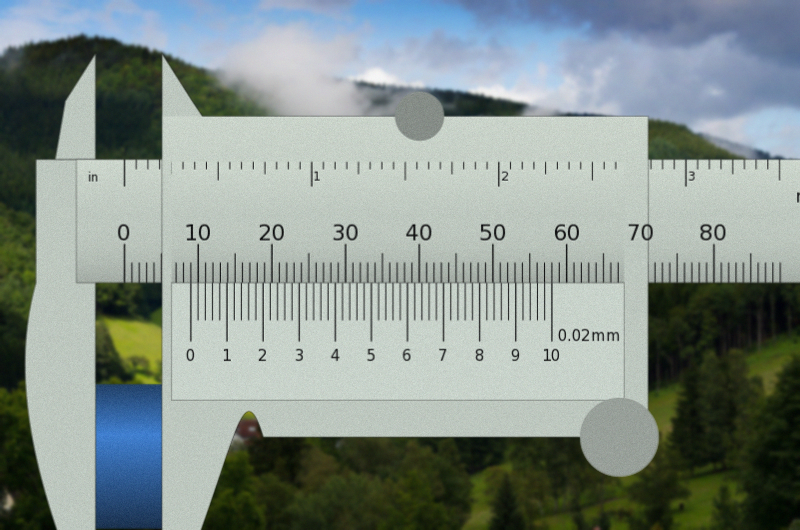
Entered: 9.0 mm
